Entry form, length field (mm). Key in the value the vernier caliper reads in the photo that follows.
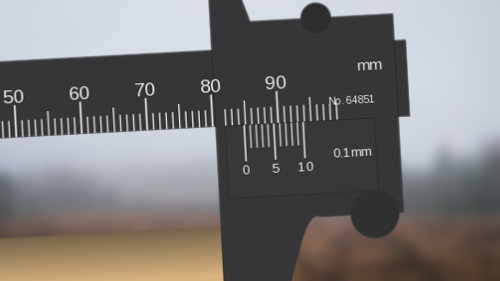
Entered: 84.8 mm
